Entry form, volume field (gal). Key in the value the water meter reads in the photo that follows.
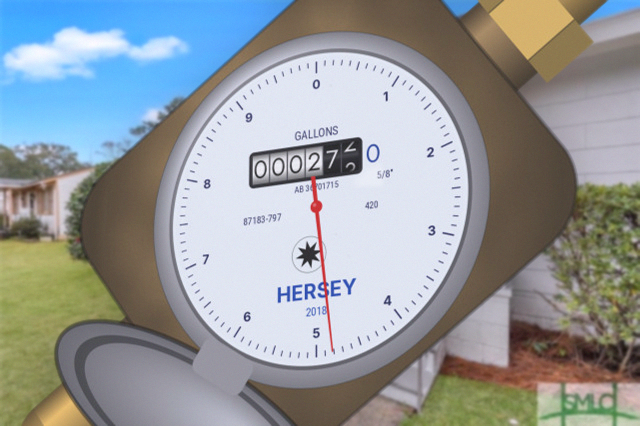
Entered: 2724.8 gal
